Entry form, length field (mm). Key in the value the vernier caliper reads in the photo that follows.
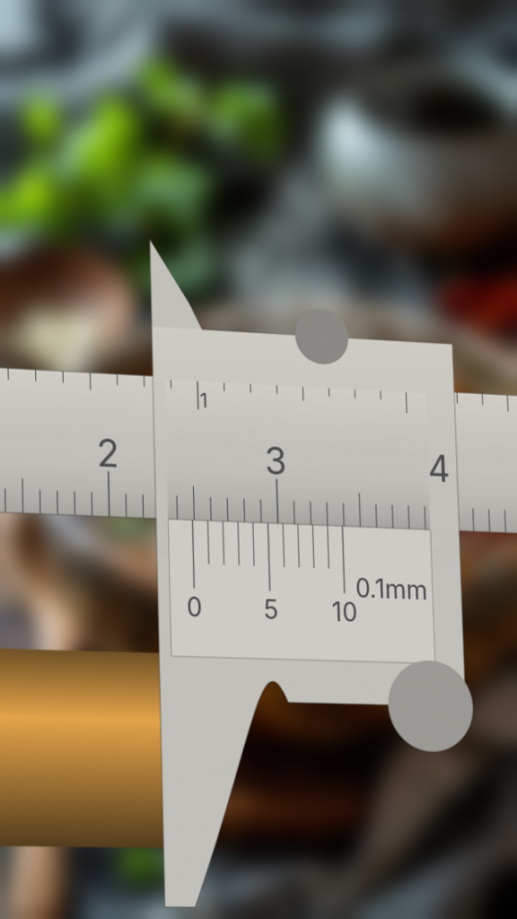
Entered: 24.9 mm
